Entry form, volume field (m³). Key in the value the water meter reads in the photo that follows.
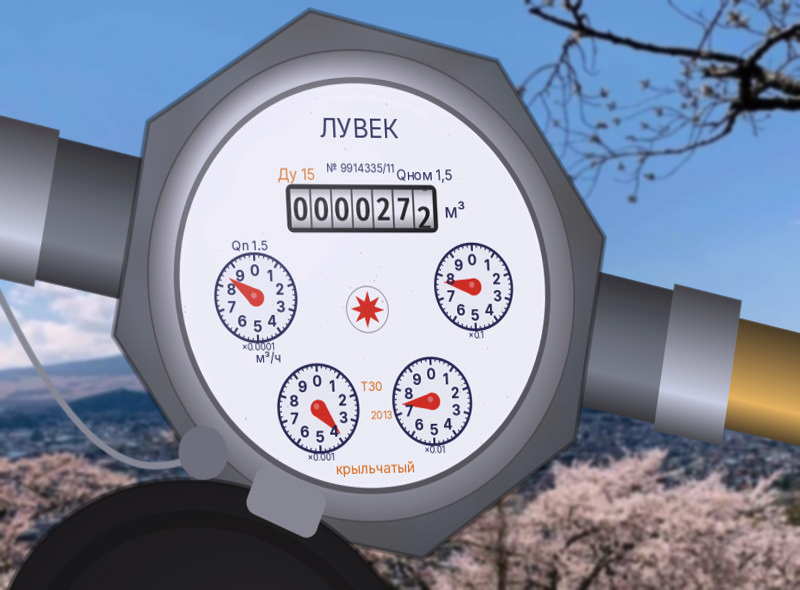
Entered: 271.7738 m³
